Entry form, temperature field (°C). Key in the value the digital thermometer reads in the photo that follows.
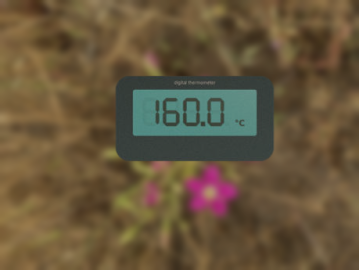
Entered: 160.0 °C
